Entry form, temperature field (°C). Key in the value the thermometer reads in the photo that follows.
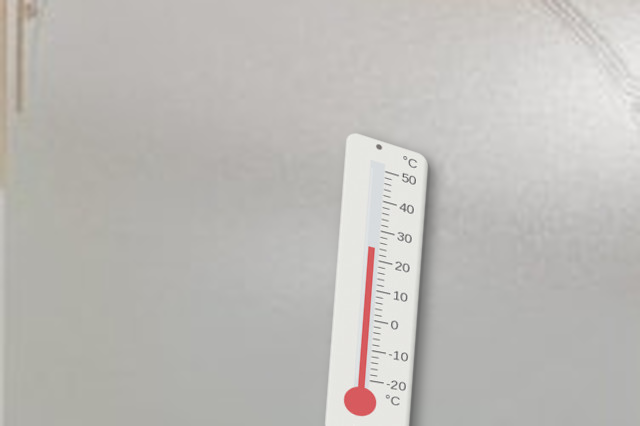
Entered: 24 °C
